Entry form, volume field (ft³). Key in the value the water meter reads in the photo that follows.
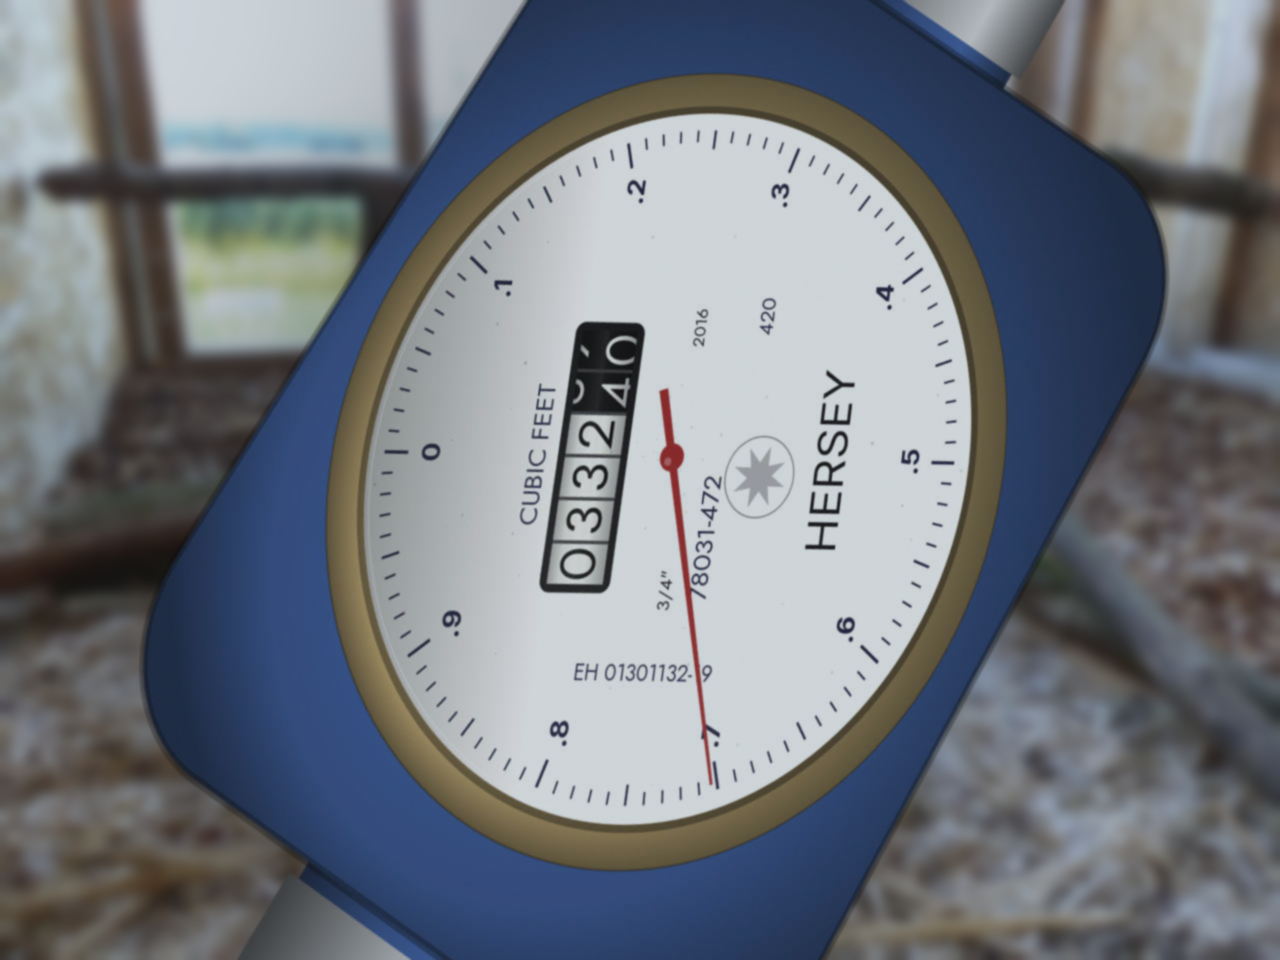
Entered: 33239.70 ft³
